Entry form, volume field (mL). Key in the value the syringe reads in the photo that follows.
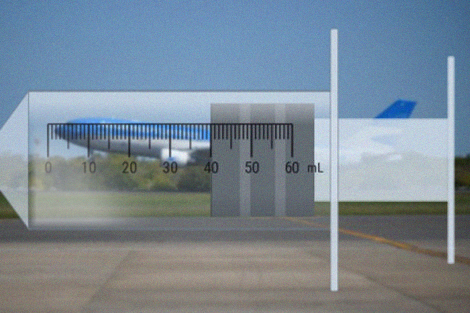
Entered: 40 mL
